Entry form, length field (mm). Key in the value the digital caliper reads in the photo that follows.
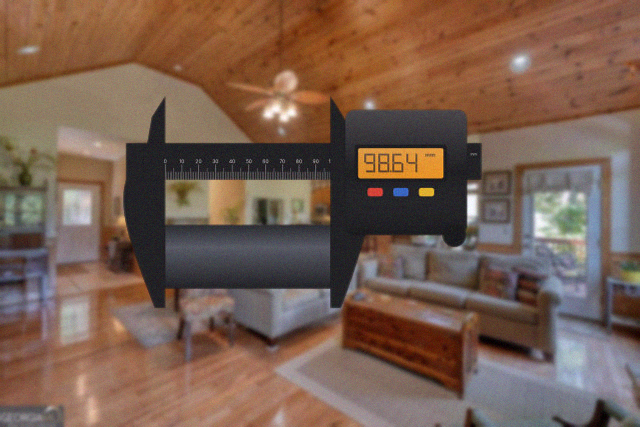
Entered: 98.64 mm
